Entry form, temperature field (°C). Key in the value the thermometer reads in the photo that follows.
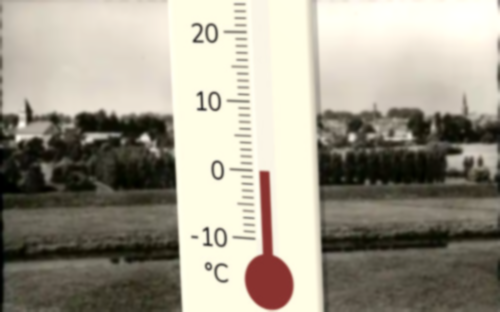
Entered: 0 °C
